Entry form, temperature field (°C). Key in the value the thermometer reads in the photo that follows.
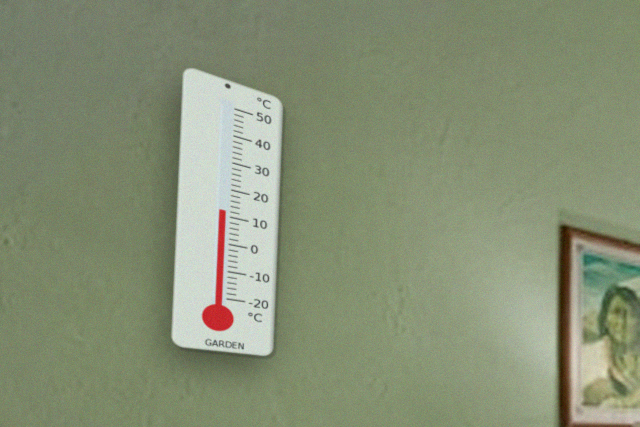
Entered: 12 °C
